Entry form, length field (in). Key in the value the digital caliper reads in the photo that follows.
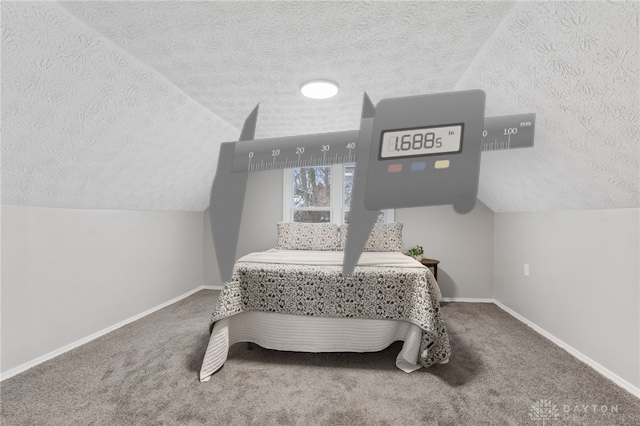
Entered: 1.6885 in
